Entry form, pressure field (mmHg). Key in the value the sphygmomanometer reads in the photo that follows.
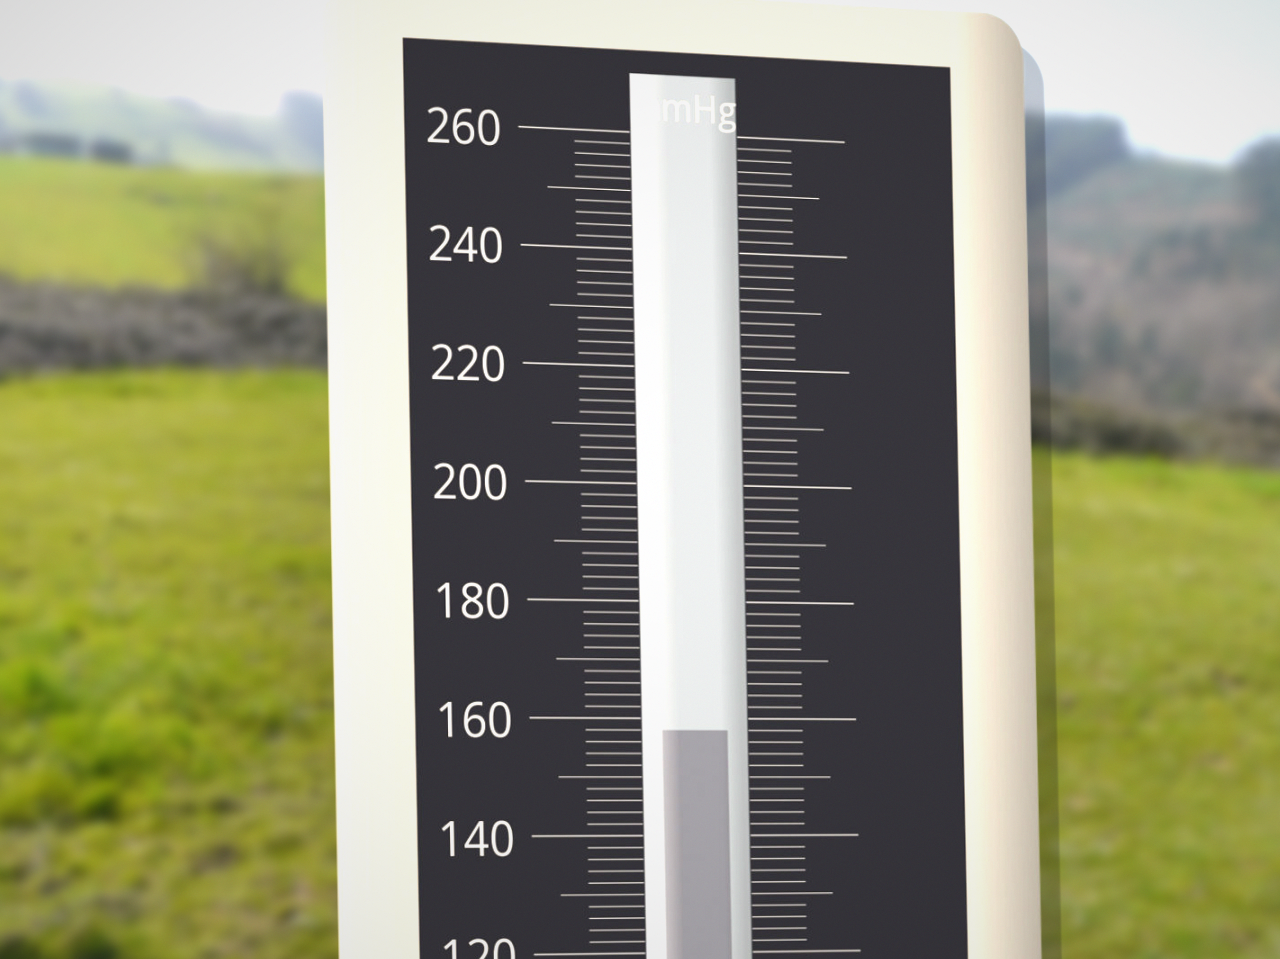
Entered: 158 mmHg
